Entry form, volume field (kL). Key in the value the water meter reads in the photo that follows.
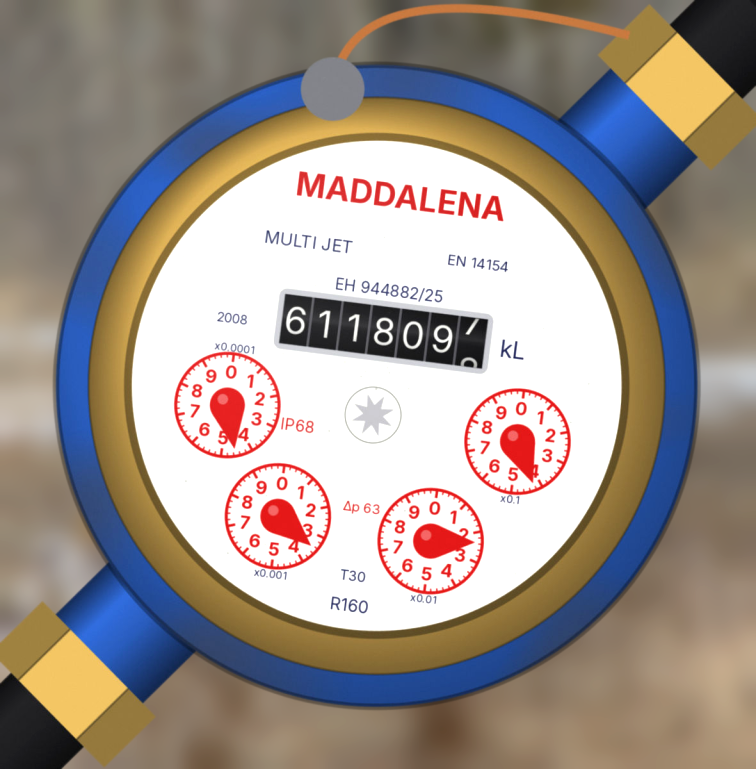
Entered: 6118097.4234 kL
